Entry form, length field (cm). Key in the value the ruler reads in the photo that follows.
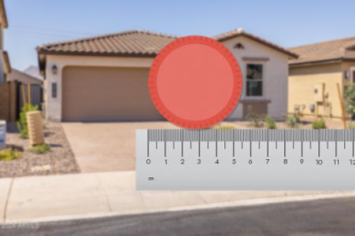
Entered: 5.5 cm
